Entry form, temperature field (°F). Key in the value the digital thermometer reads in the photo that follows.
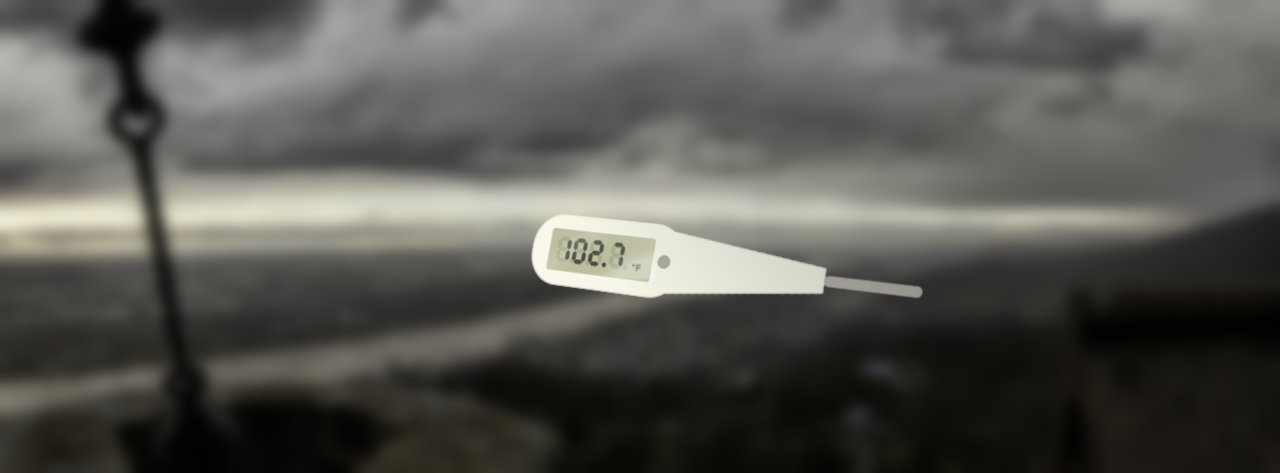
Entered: 102.7 °F
